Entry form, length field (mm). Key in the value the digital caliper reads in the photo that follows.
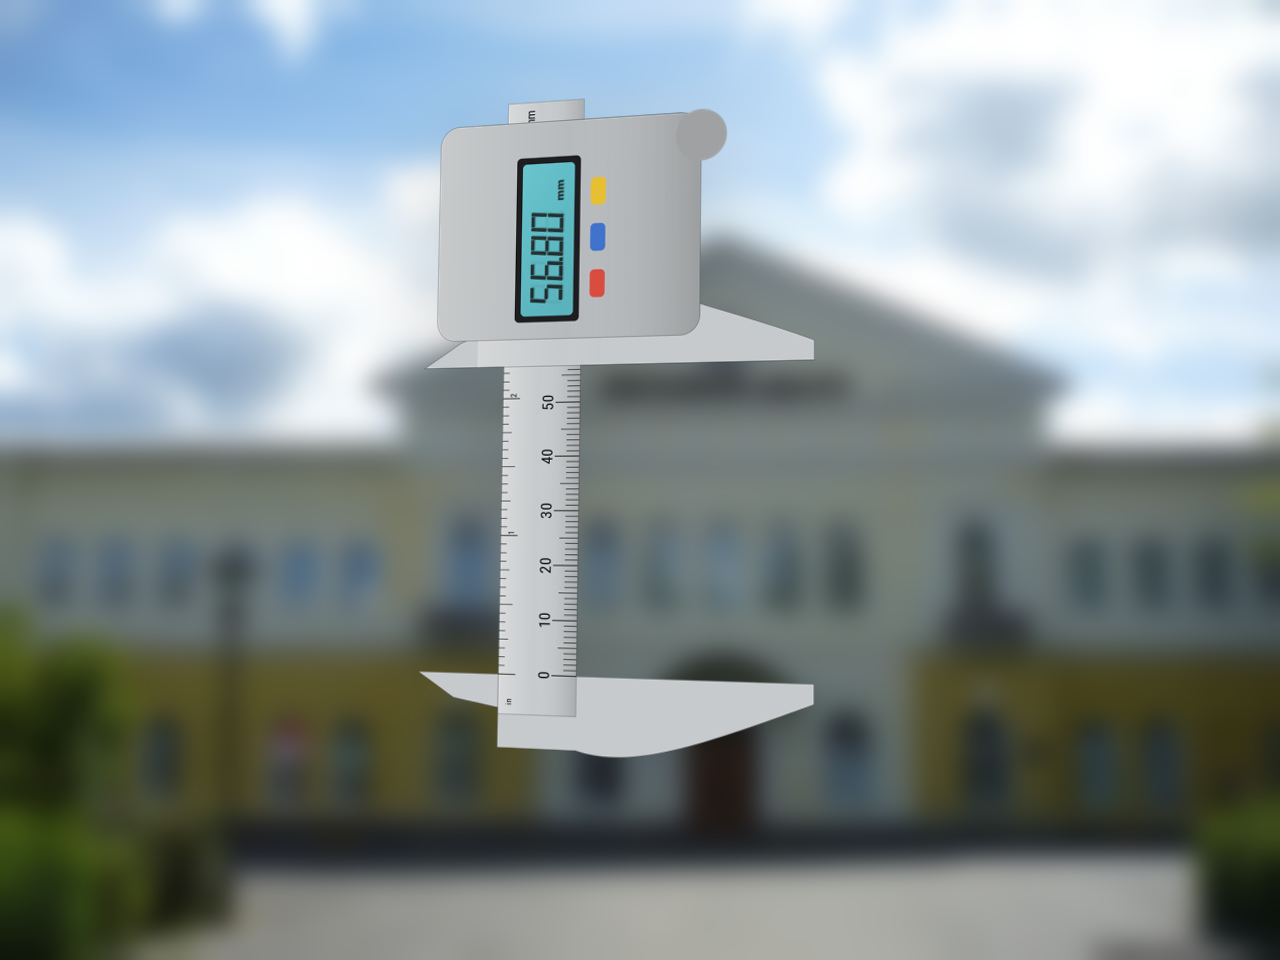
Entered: 56.80 mm
